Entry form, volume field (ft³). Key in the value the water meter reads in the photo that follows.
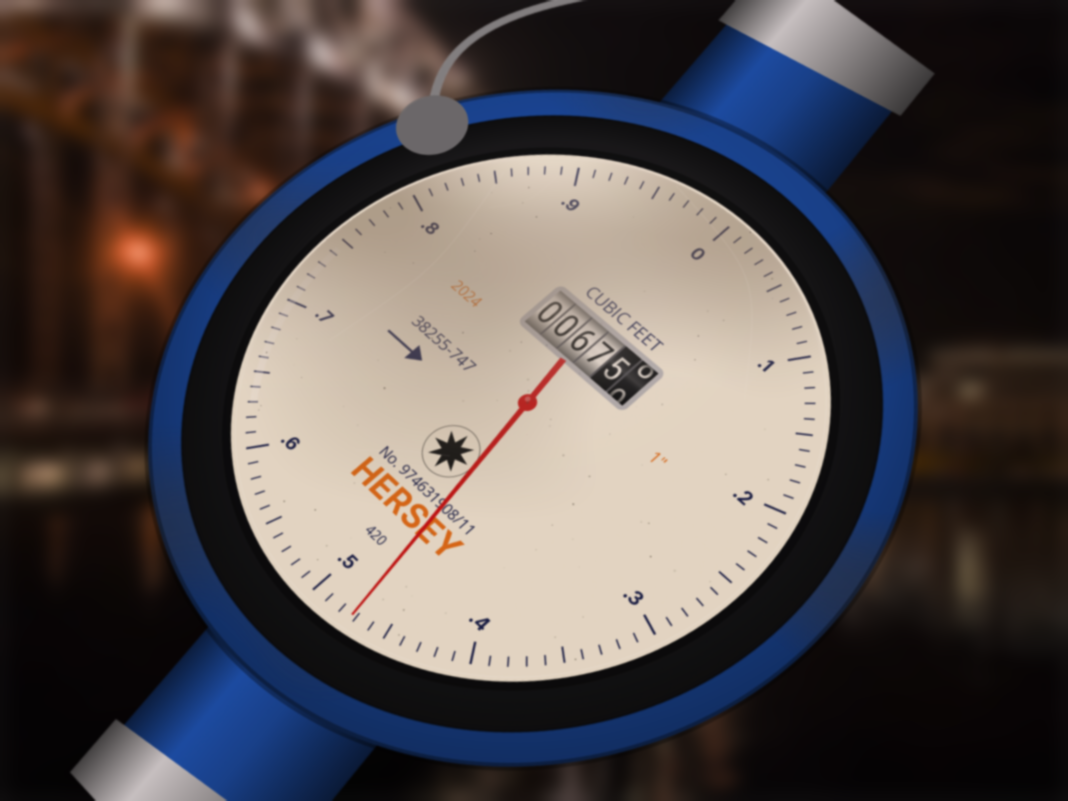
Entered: 6758.47 ft³
